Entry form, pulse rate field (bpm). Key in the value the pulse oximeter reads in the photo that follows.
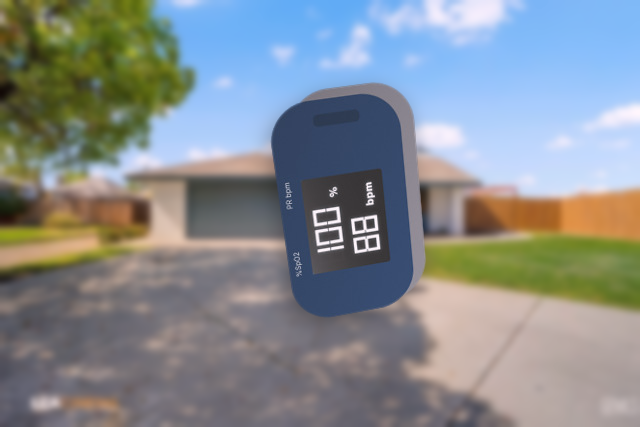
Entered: 88 bpm
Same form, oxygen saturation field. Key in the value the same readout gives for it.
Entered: 100 %
